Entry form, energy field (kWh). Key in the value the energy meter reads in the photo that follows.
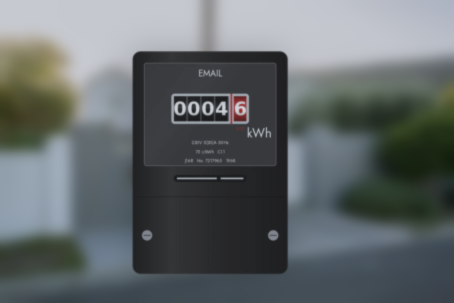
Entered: 4.6 kWh
